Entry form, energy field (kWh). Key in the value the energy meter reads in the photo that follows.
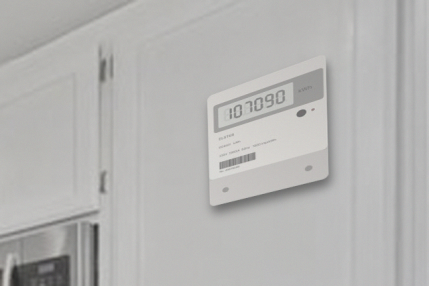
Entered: 107090 kWh
